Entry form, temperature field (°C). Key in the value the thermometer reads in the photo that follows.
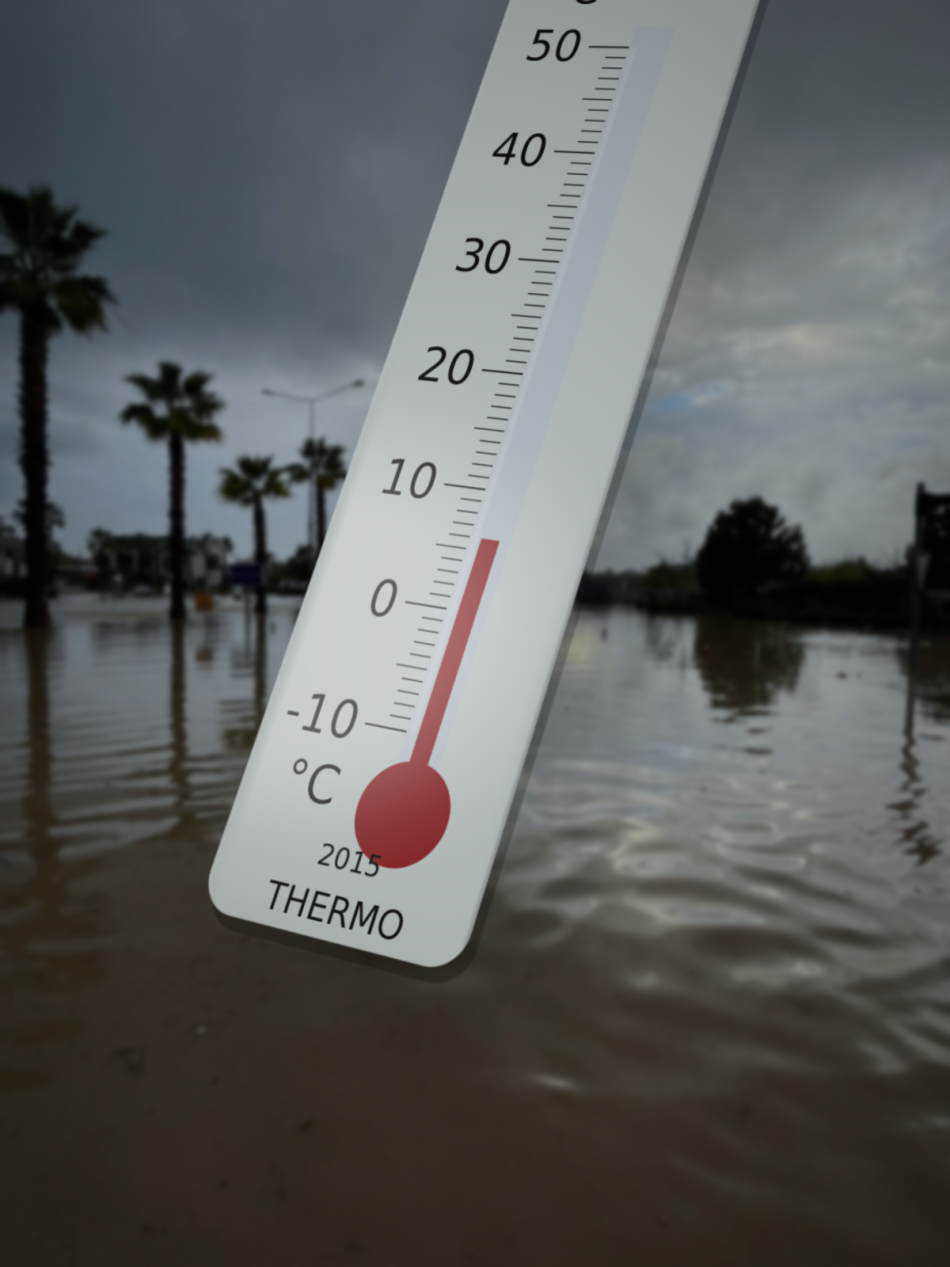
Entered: 6 °C
